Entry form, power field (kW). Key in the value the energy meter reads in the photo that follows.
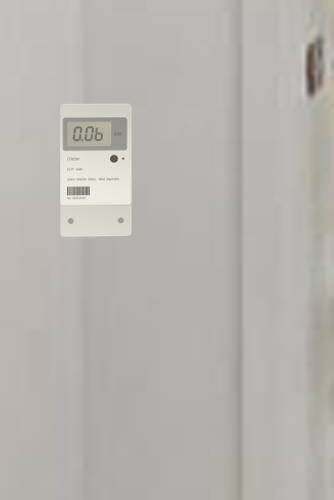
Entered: 0.06 kW
